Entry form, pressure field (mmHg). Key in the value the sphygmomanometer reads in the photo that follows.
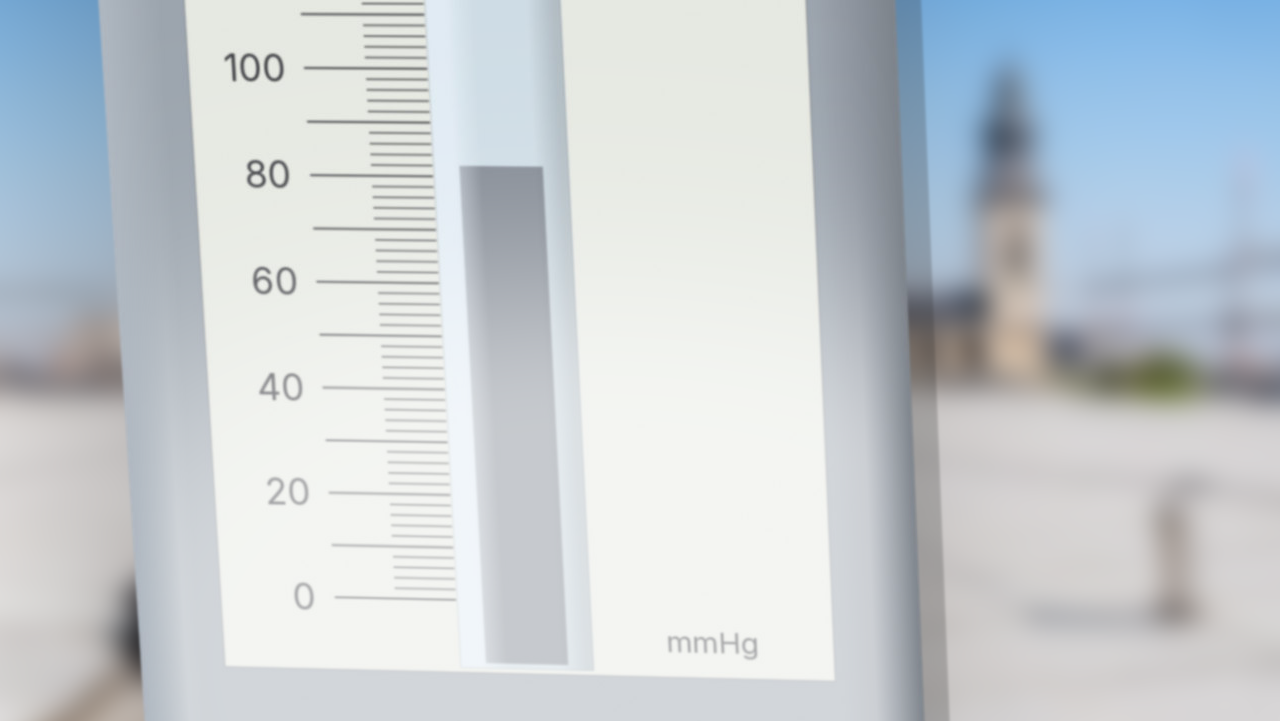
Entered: 82 mmHg
